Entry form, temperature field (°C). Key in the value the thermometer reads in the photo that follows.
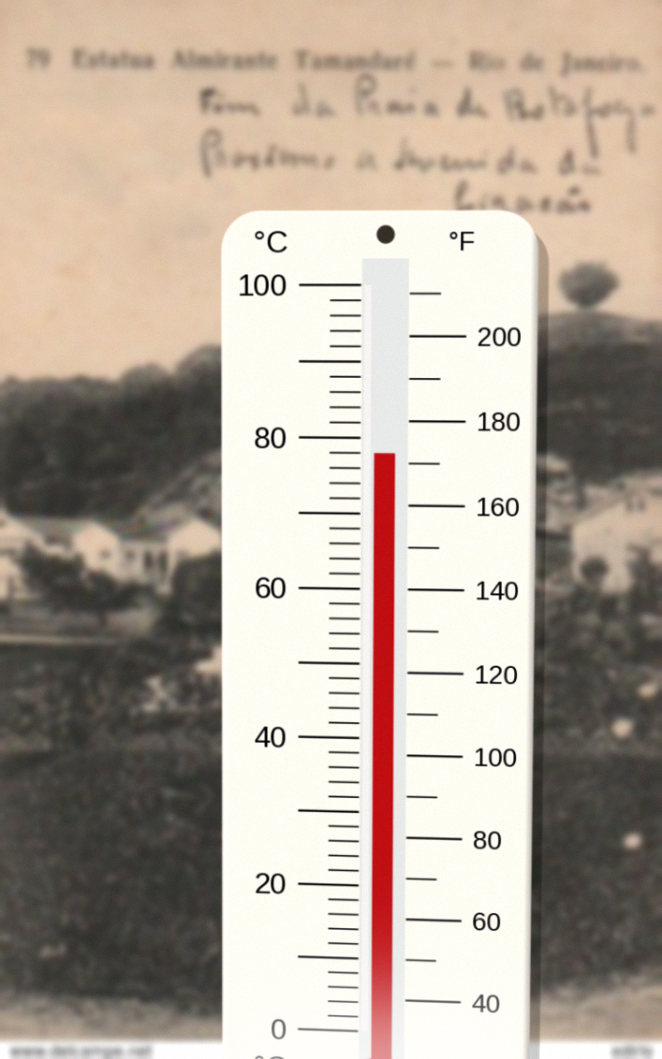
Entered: 78 °C
